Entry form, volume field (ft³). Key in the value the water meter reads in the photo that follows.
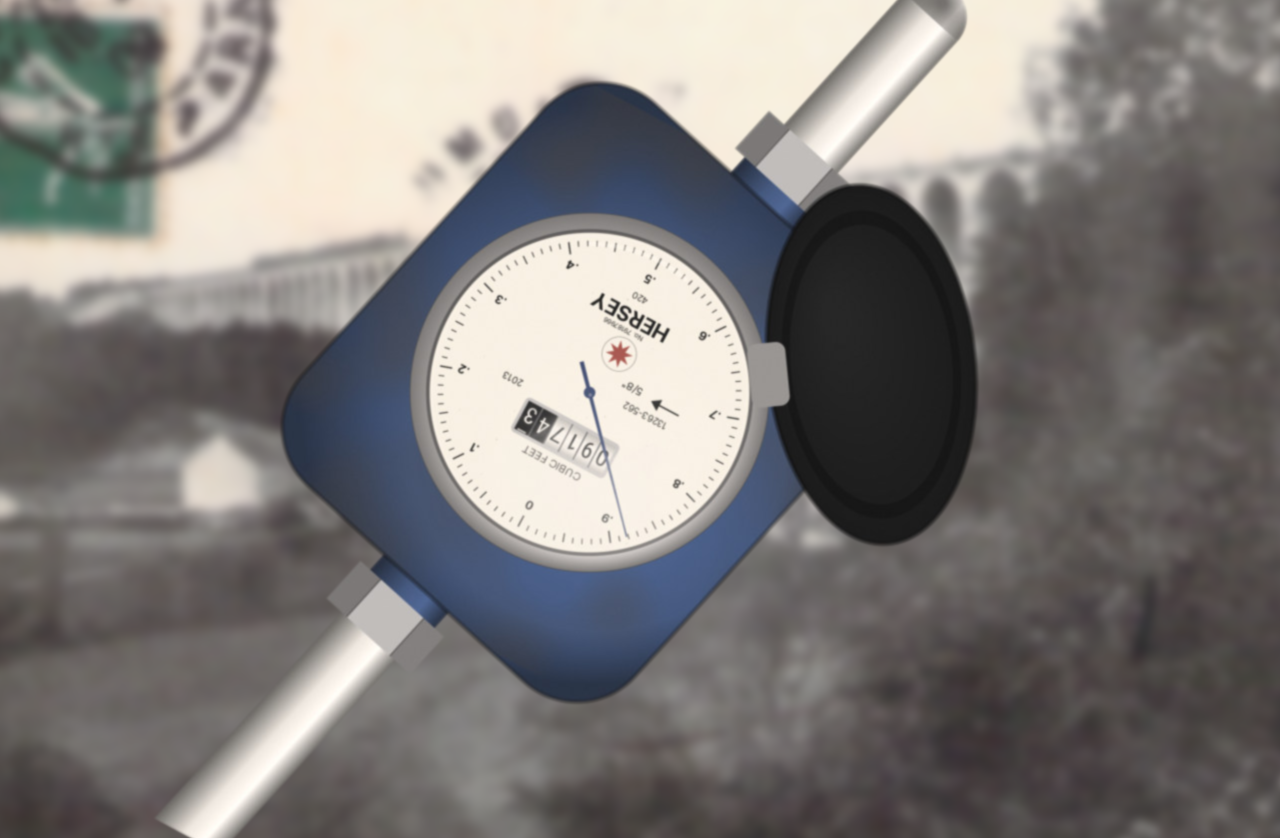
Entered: 91742.88 ft³
